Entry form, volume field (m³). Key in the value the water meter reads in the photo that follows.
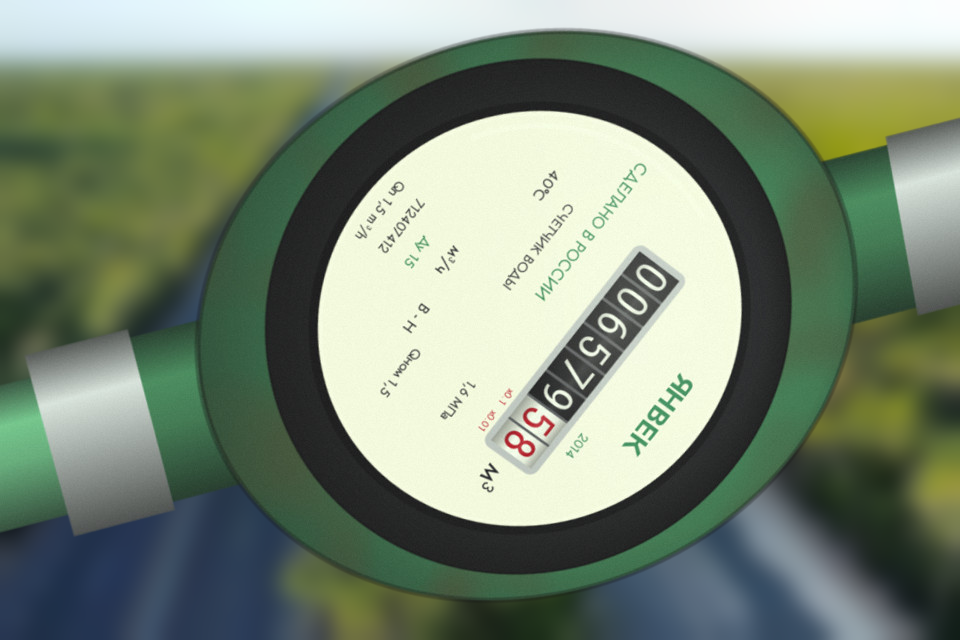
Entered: 6579.58 m³
